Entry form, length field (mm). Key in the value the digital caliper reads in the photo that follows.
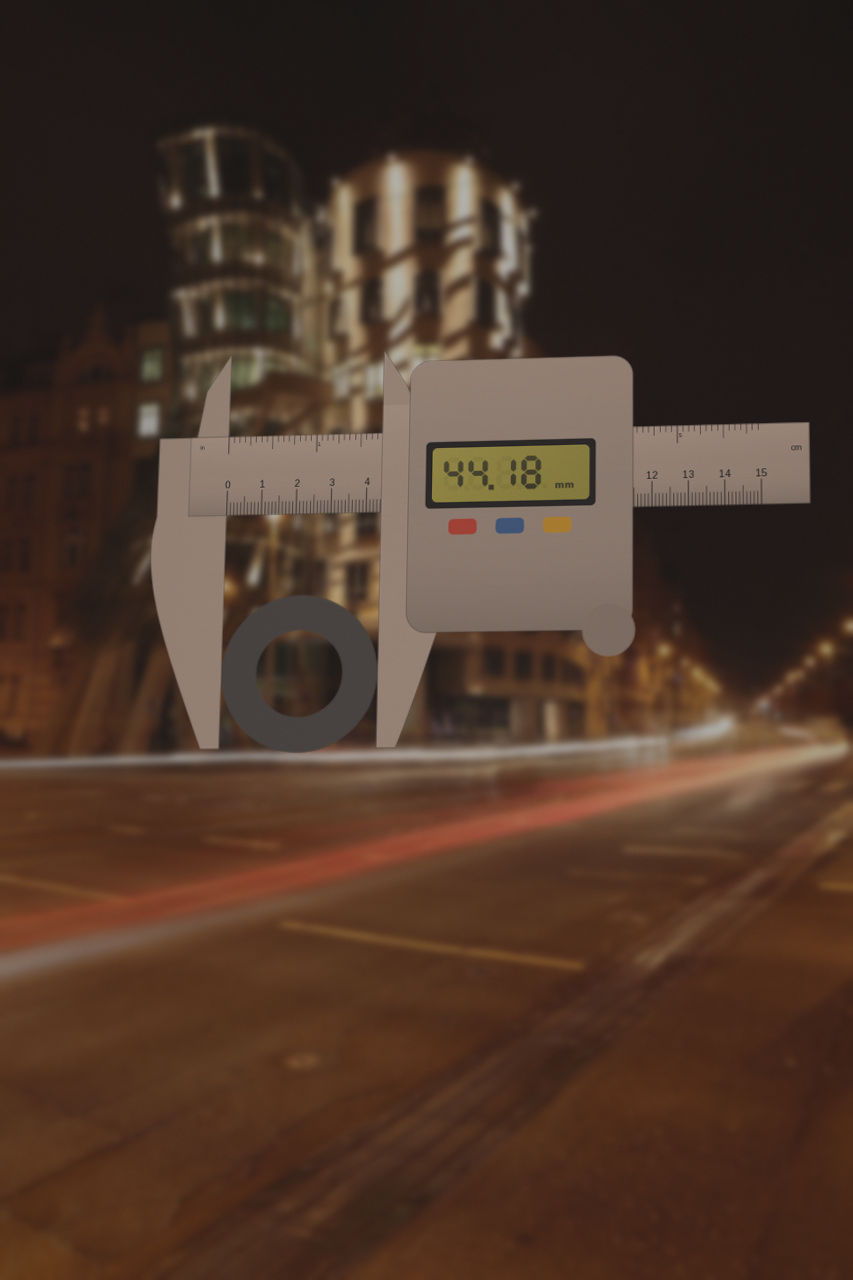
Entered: 44.18 mm
